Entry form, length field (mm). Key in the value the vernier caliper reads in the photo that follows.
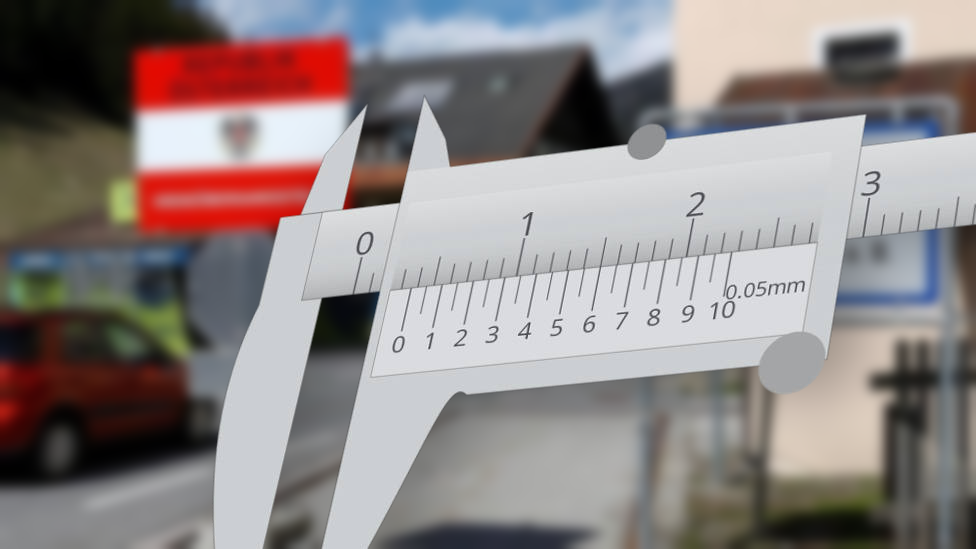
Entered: 3.6 mm
